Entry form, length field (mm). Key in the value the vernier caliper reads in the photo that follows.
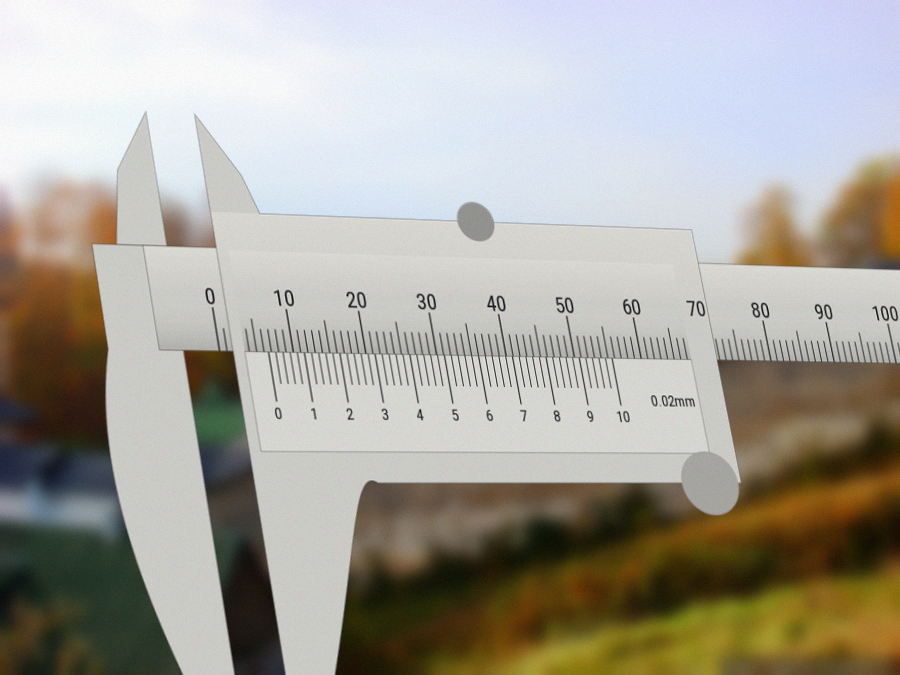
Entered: 6.6 mm
